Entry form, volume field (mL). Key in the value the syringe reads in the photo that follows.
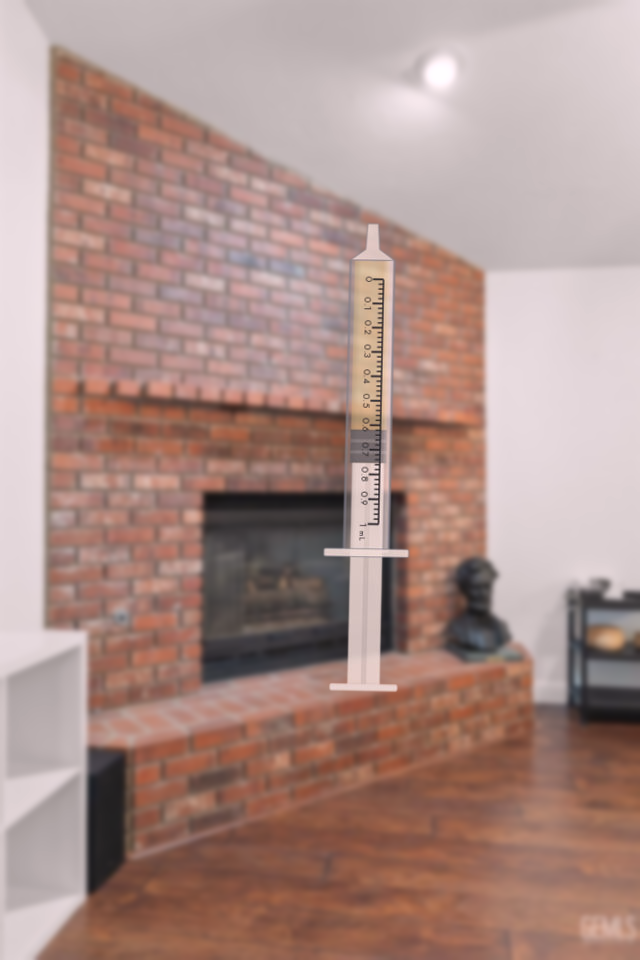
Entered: 0.62 mL
